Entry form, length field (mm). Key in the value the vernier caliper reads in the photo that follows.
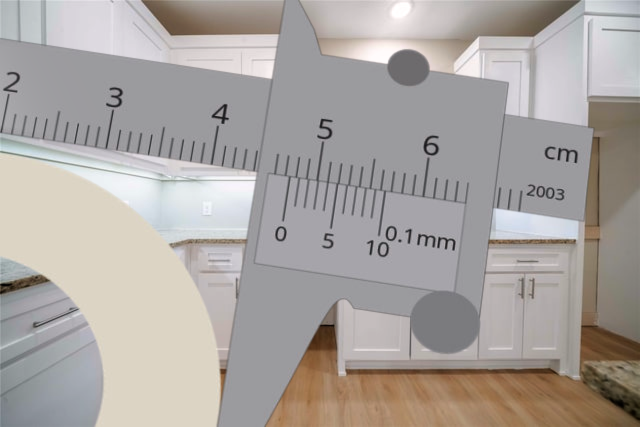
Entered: 47.4 mm
